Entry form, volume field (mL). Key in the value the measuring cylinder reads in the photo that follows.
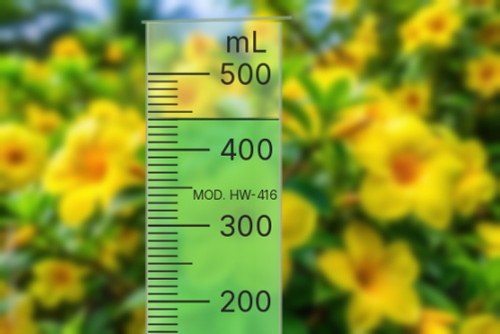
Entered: 440 mL
